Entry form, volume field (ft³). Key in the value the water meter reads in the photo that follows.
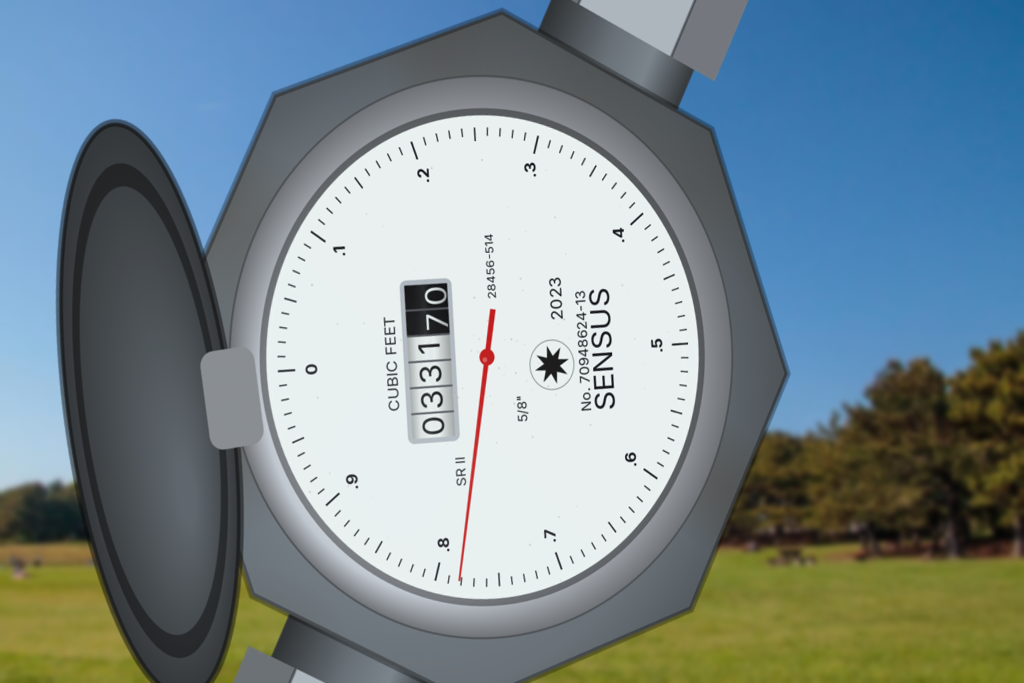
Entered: 33169.78 ft³
